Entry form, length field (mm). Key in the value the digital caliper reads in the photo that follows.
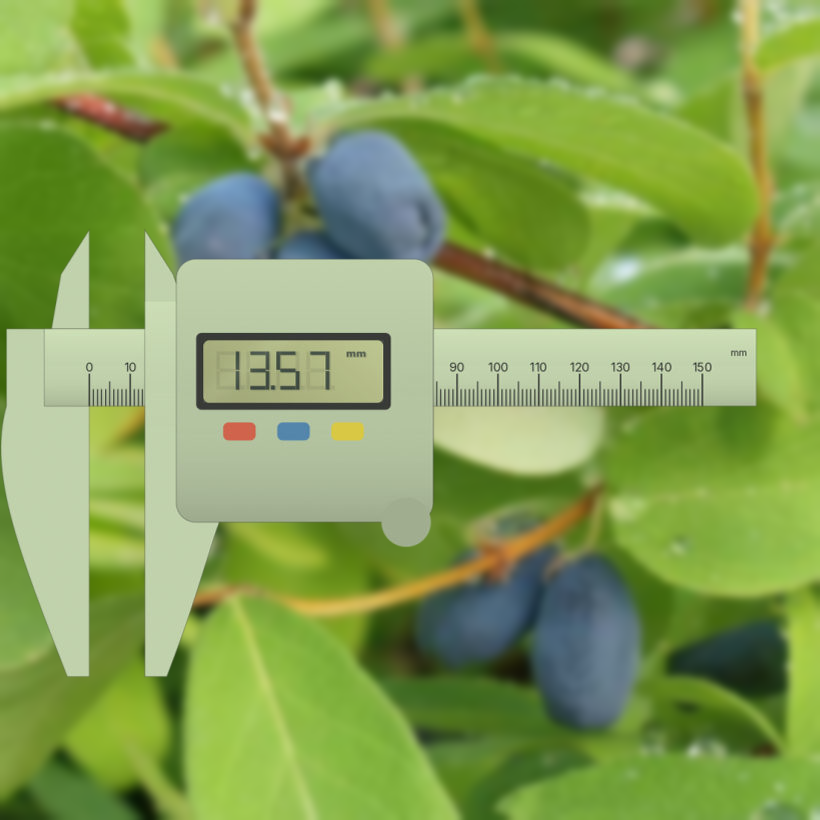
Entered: 13.57 mm
